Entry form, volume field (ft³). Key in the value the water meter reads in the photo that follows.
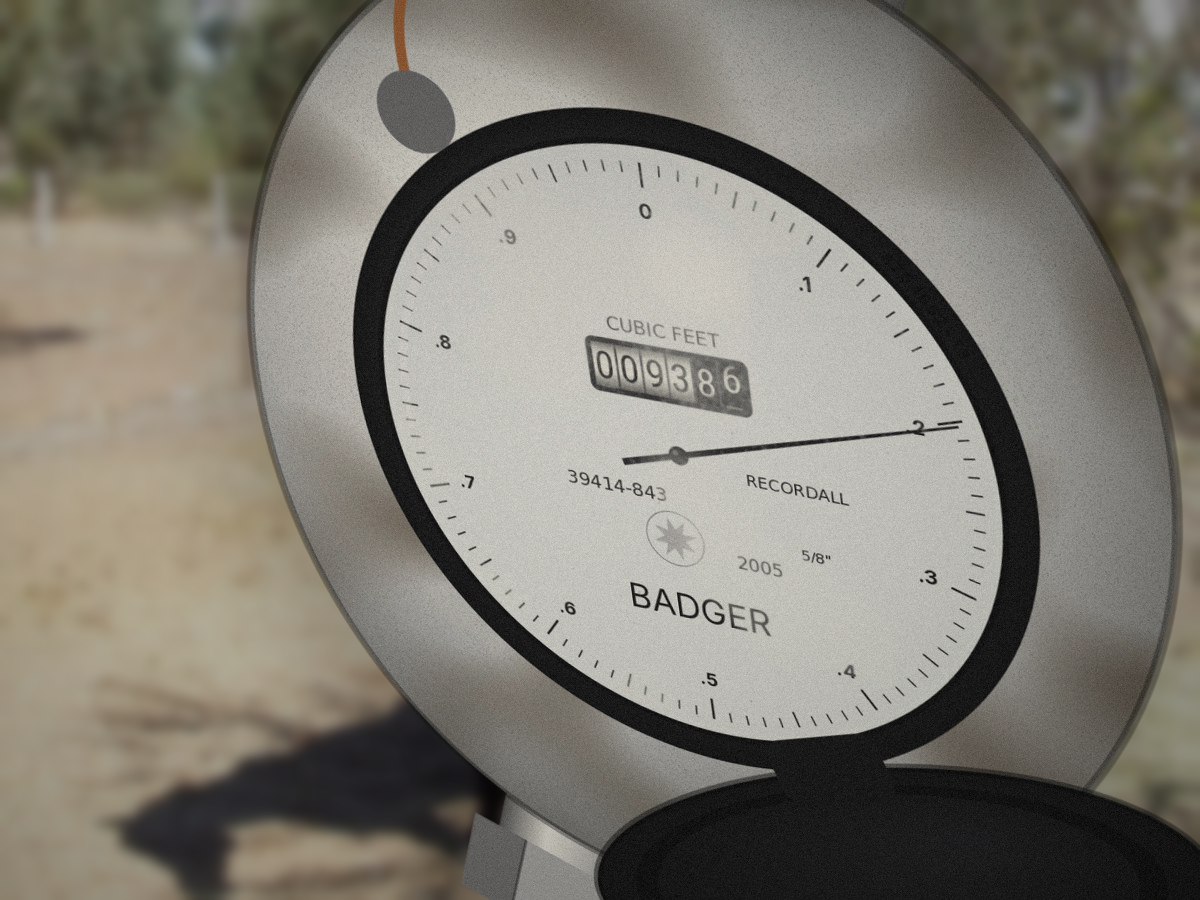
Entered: 9386.20 ft³
